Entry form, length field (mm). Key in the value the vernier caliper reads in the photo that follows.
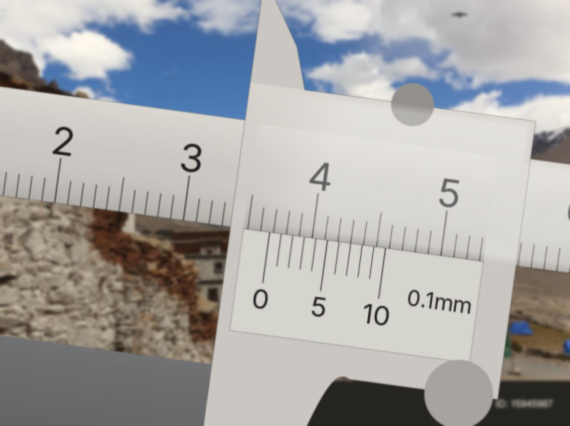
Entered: 36.7 mm
